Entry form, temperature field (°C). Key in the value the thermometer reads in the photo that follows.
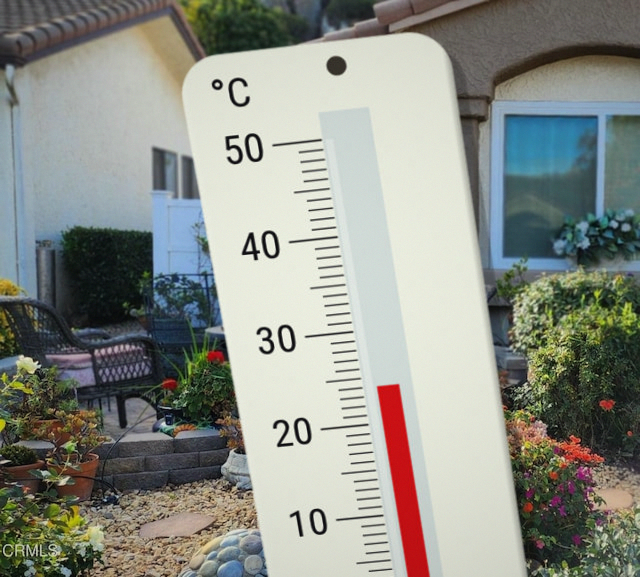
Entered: 24 °C
